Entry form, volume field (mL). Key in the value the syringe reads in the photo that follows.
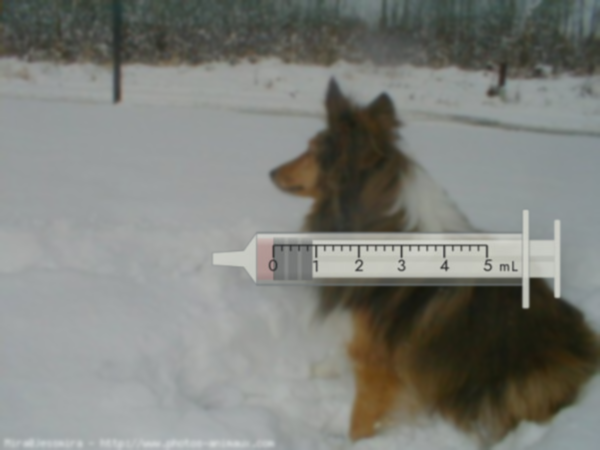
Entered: 0 mL
